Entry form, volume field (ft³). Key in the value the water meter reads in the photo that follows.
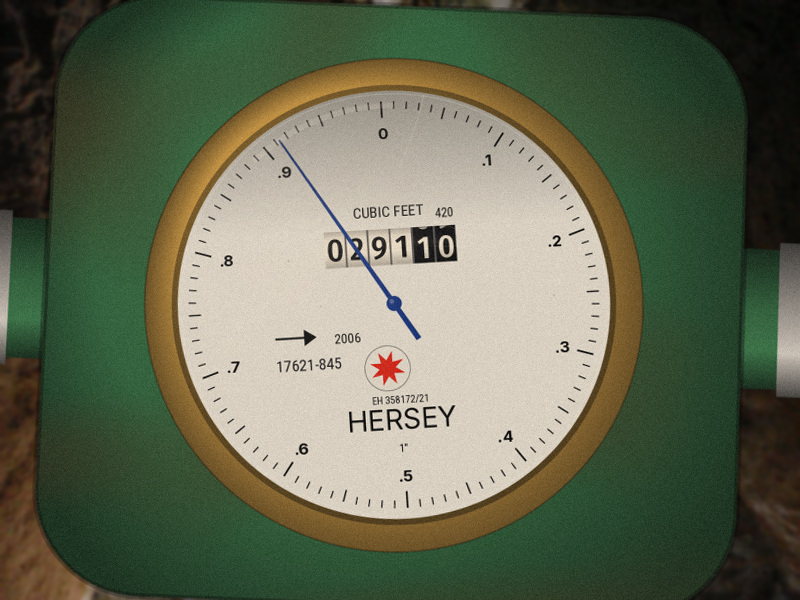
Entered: 29109.91 ft³
